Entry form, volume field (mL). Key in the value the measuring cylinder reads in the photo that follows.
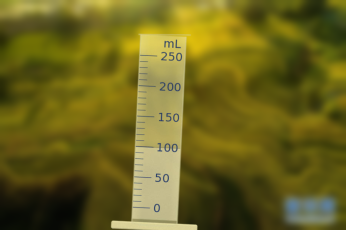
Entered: 100 mL
